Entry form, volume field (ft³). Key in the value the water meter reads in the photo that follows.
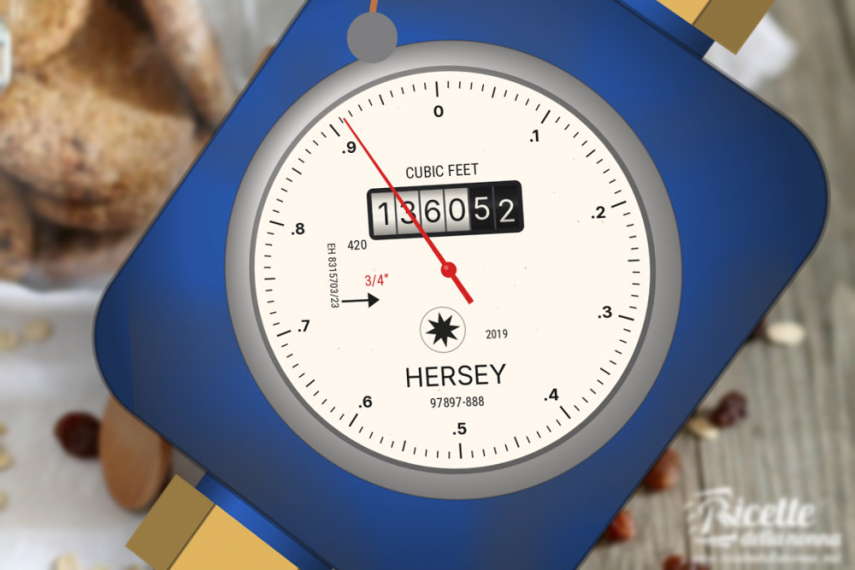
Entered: 136051.91 ft³
